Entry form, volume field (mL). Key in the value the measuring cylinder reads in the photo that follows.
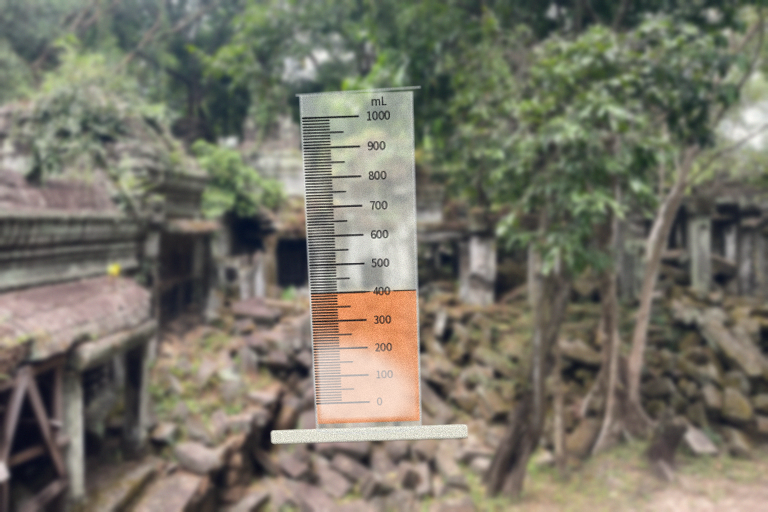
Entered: 400 mL
